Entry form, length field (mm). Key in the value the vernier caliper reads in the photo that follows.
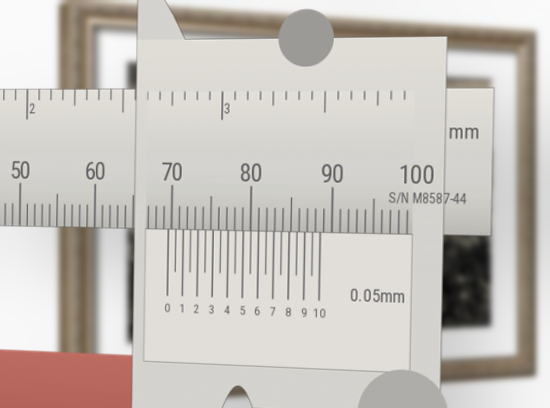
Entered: 69.6 mm
